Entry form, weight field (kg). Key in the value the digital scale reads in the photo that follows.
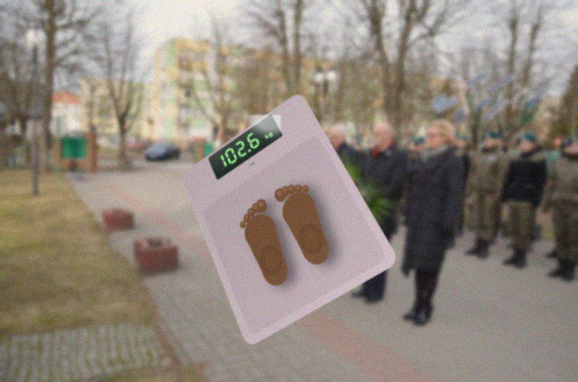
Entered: 102.6 kg
